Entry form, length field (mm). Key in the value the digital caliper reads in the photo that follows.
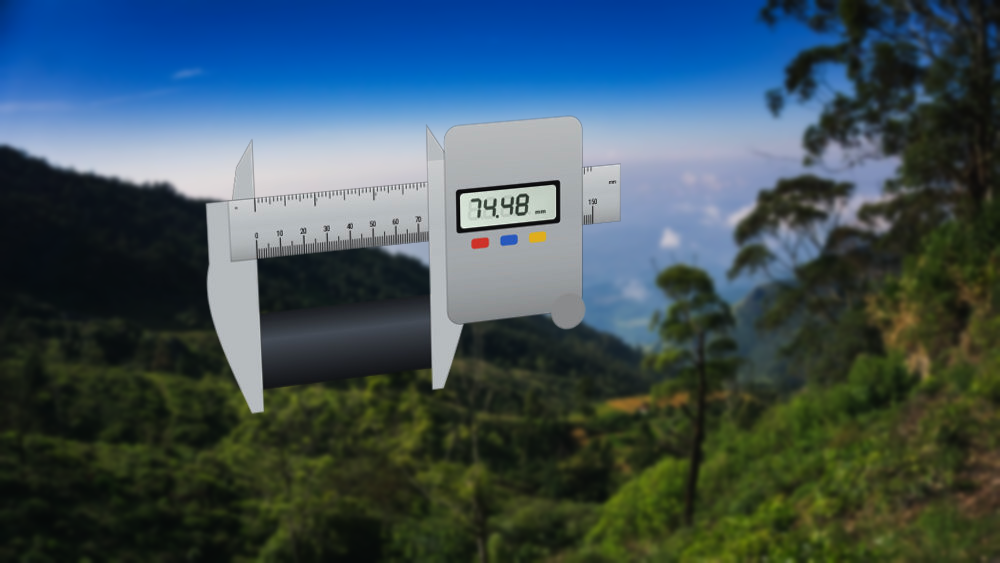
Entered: 74.48 mm
